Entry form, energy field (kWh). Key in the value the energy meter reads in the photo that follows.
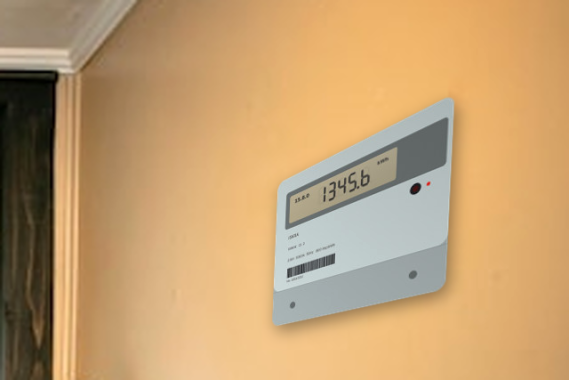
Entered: 1345.6 kWh
